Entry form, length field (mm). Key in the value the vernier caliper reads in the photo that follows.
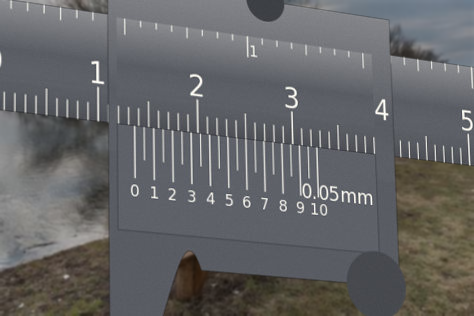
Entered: 13.6 mm
